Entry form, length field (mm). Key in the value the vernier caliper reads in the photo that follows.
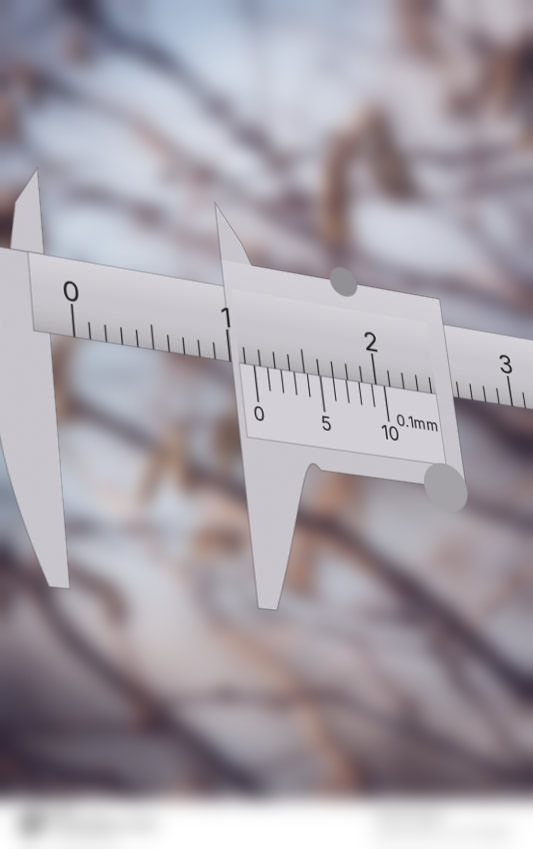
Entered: 11.6 mm
